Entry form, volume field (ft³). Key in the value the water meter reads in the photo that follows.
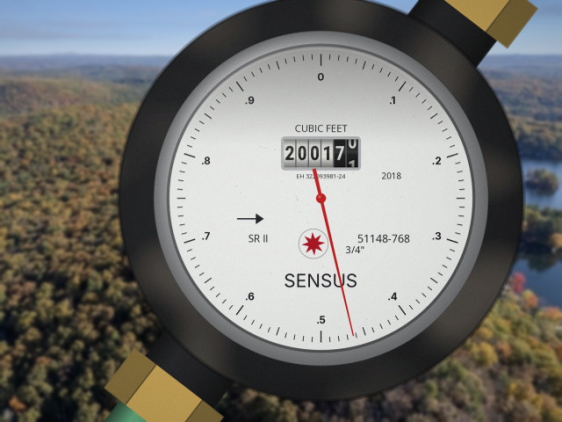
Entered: 200170.46 ft³
